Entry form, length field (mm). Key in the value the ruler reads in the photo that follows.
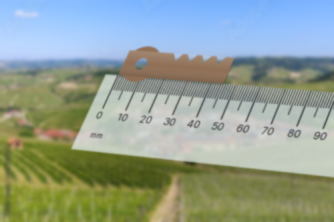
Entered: 45 mm
